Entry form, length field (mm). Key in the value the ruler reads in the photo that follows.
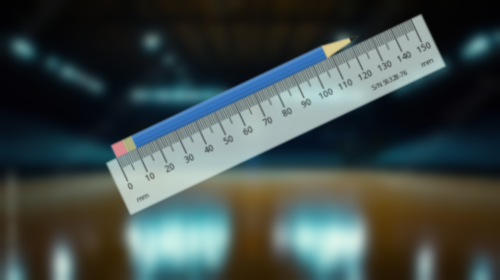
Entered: 125 mm
